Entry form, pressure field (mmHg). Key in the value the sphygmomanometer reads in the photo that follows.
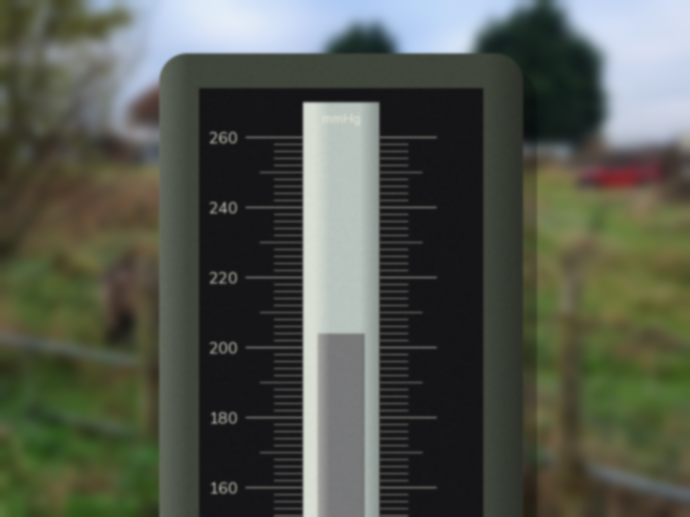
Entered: 204 mmHg
